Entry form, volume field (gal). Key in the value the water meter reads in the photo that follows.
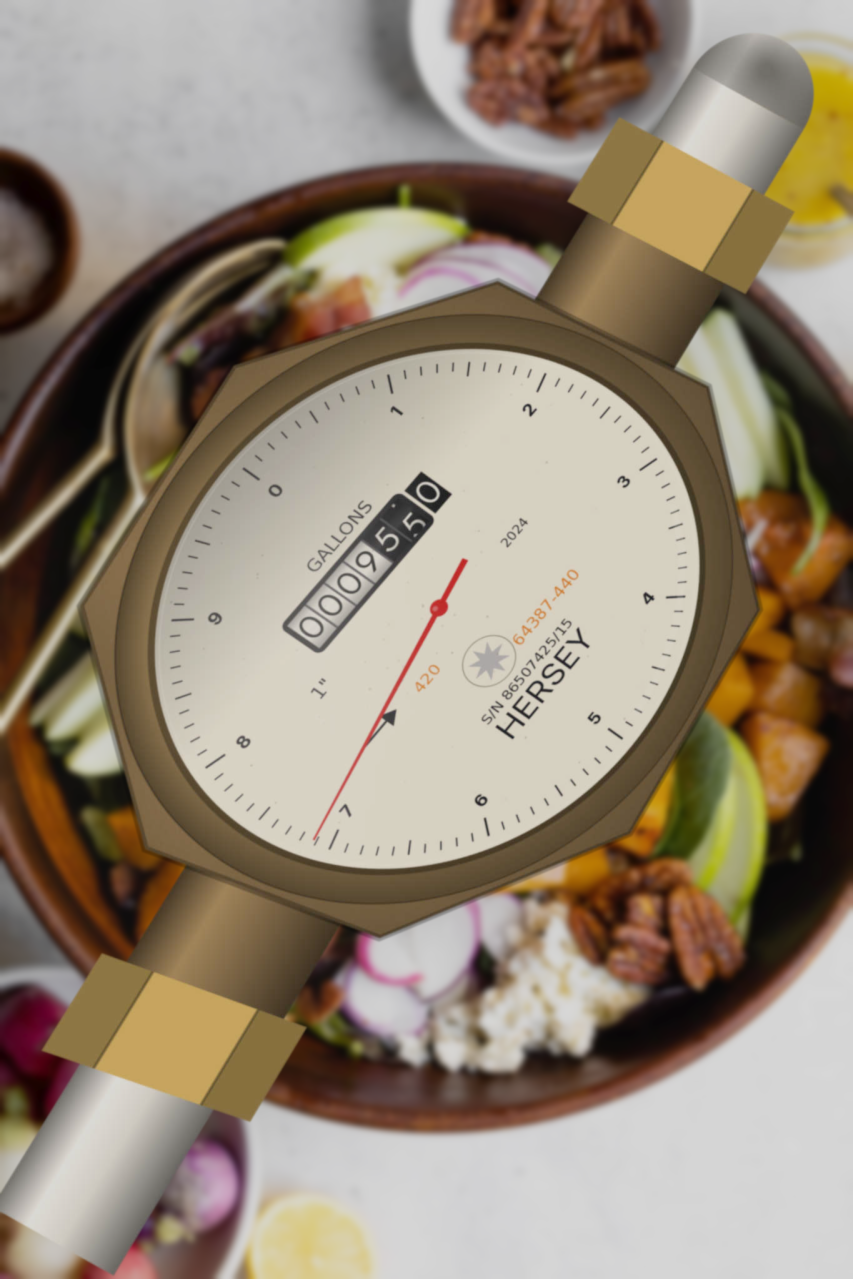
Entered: 9547.1 gal
